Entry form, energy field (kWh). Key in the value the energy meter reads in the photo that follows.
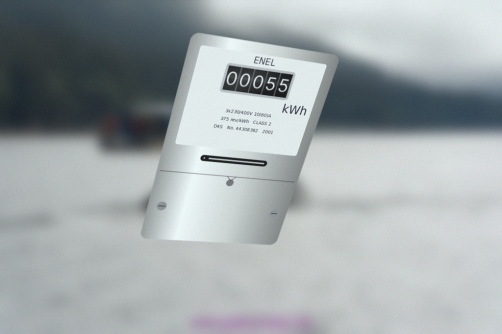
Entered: 55 kWh
